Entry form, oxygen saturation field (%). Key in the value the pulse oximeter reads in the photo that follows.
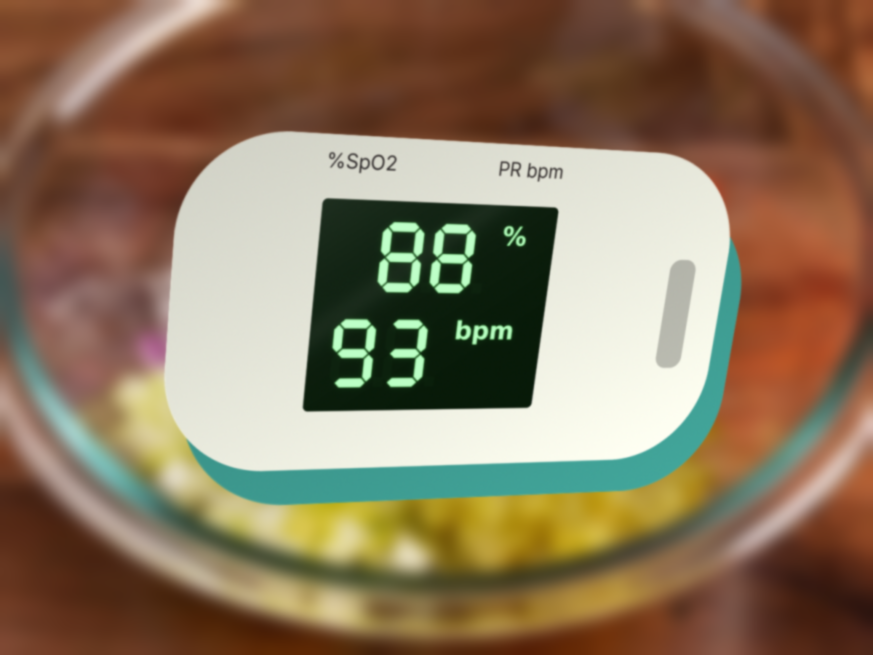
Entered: 88 %
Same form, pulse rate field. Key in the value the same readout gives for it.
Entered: 93 bpm
